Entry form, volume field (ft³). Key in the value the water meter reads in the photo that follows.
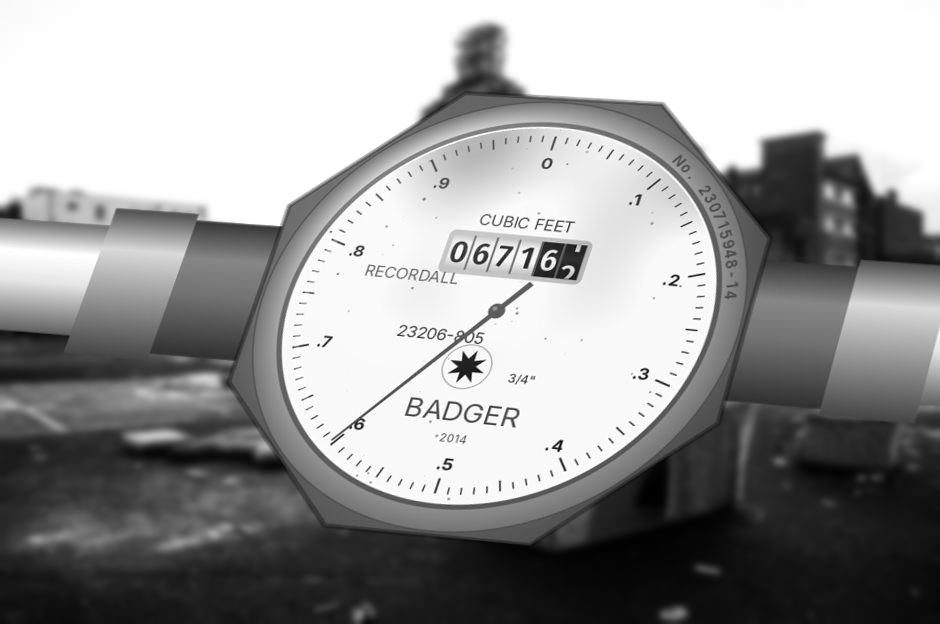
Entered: 67161.60 ft³
